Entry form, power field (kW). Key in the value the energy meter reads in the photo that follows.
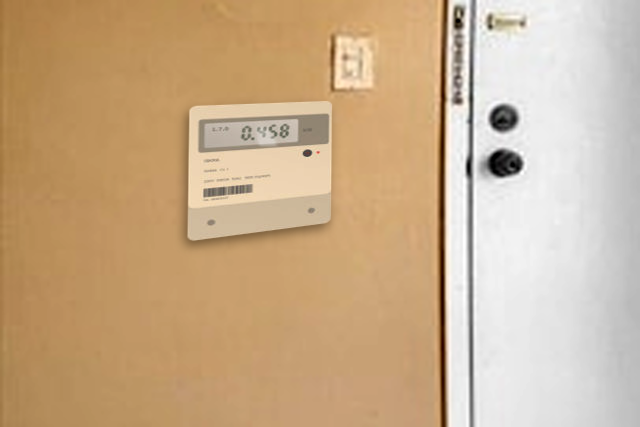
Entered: 0.458 kW
